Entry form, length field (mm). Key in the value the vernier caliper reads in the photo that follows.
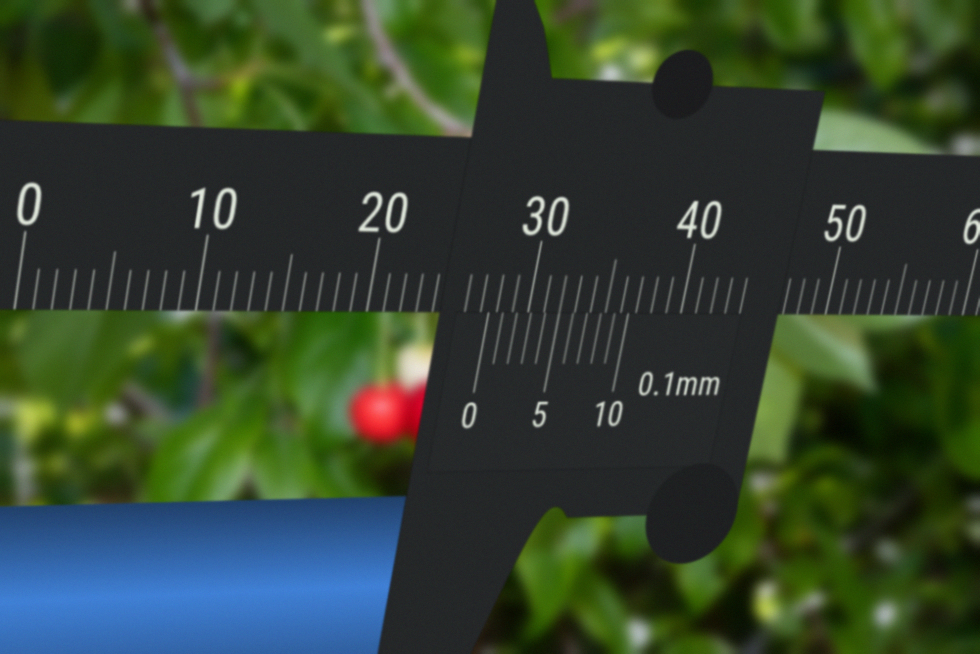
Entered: 27.5 mm
